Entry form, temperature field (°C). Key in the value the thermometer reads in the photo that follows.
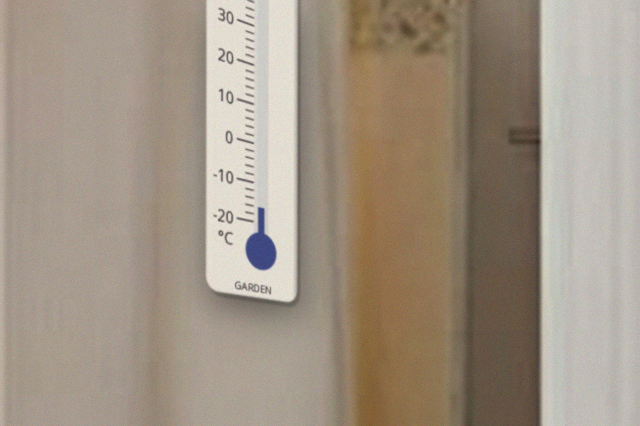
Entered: -16 °C
